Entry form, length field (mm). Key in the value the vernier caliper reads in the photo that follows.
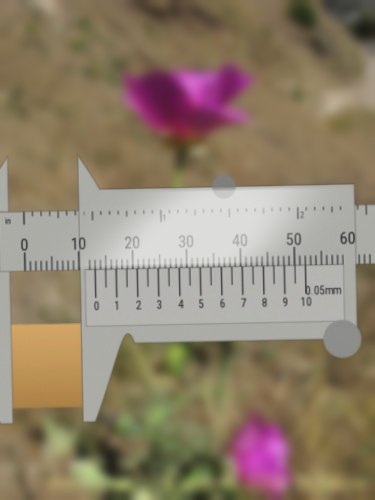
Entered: 13.0 mm
